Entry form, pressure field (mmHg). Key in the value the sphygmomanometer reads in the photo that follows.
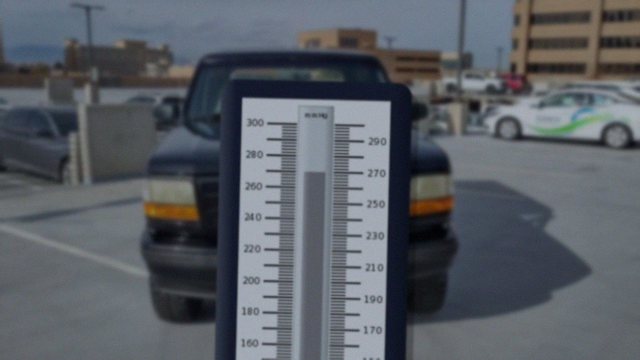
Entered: 270 mmHg
